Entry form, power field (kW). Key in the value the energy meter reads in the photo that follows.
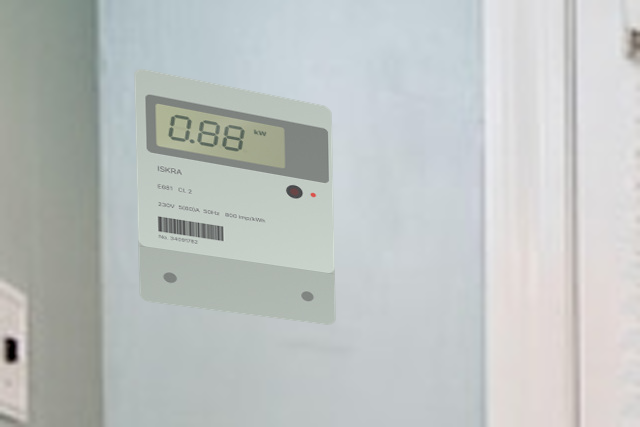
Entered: 0.88 kW
